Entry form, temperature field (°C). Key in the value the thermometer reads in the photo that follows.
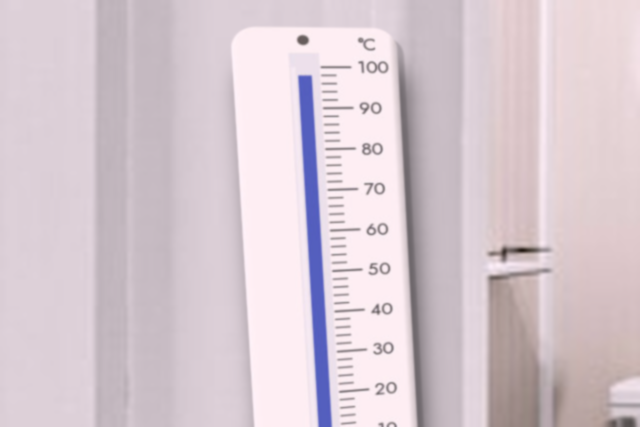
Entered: 98 °C
